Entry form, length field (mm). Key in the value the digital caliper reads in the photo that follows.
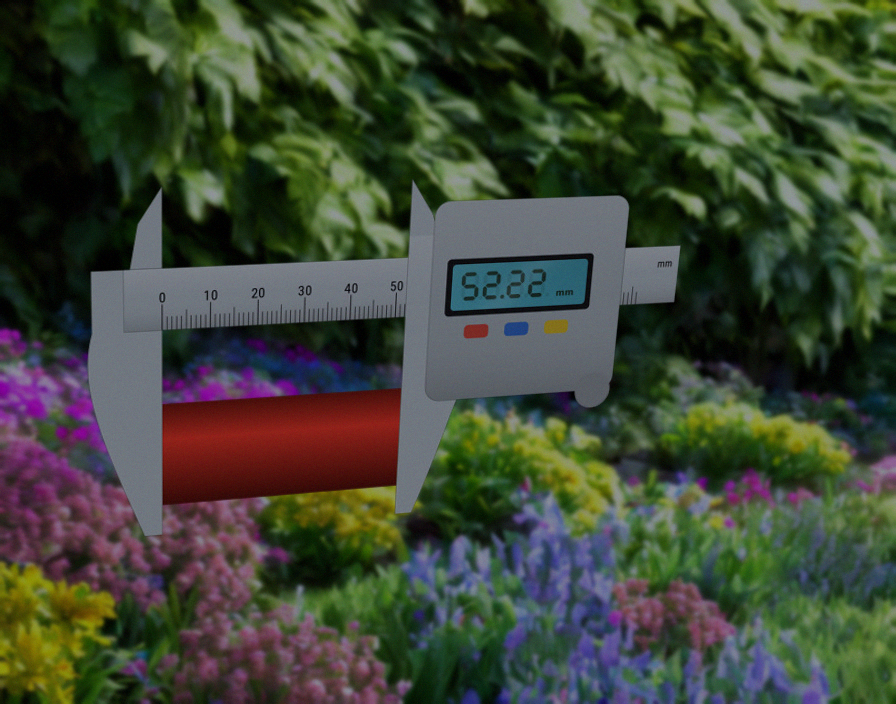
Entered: 52.22 mm
